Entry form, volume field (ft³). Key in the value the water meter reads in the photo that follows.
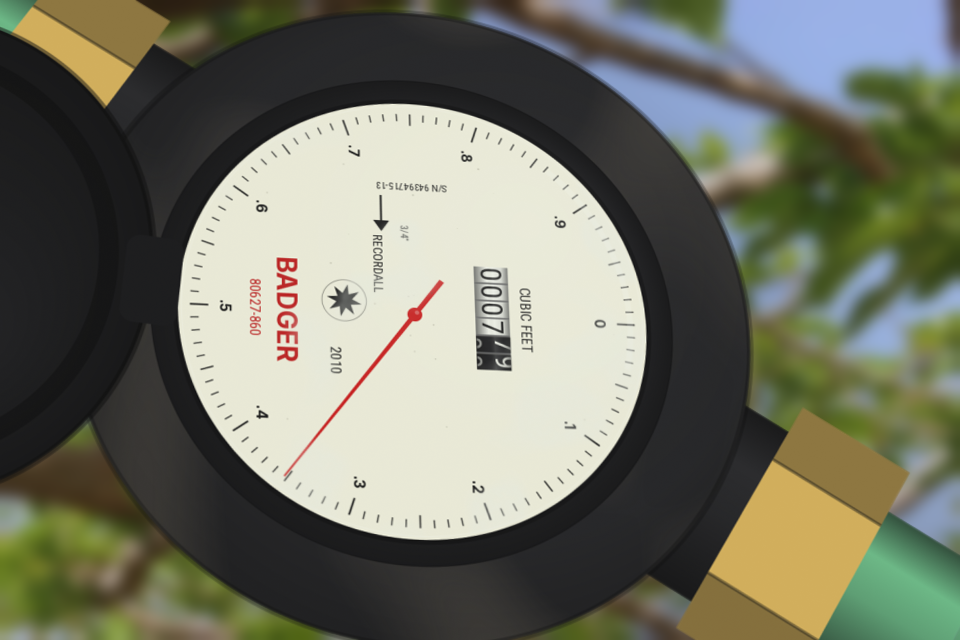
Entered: 779.35 ft³
